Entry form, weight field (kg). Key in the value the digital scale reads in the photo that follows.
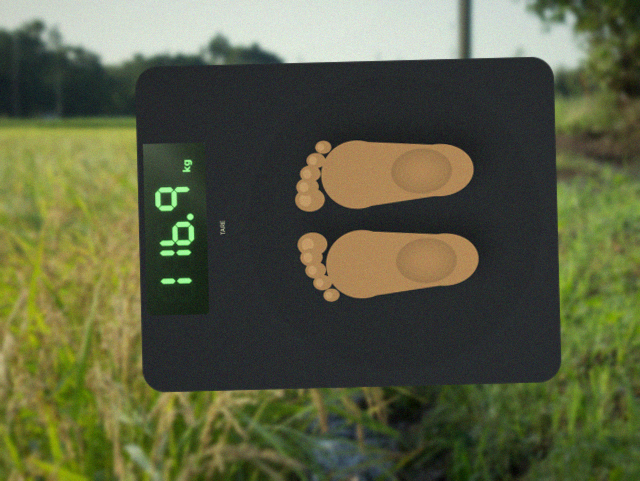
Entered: 116.9 kg
